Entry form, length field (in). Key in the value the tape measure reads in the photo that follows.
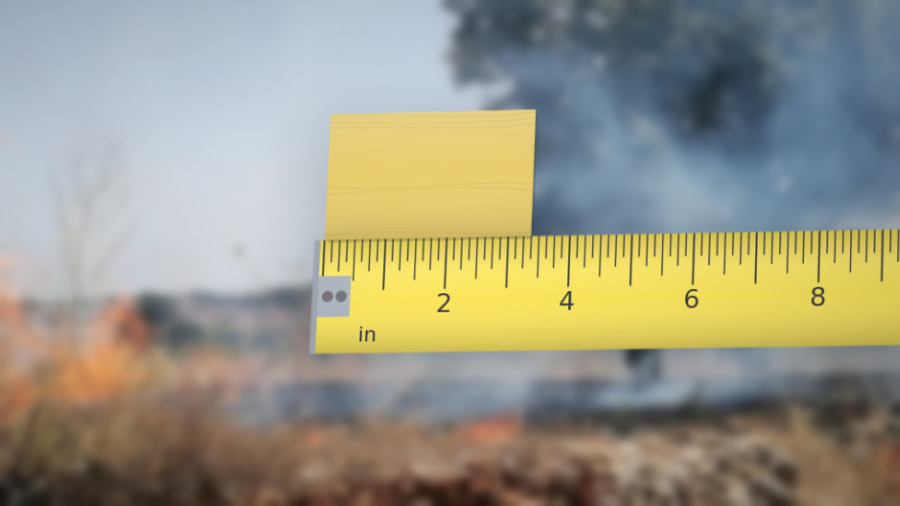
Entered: 3.375 in
